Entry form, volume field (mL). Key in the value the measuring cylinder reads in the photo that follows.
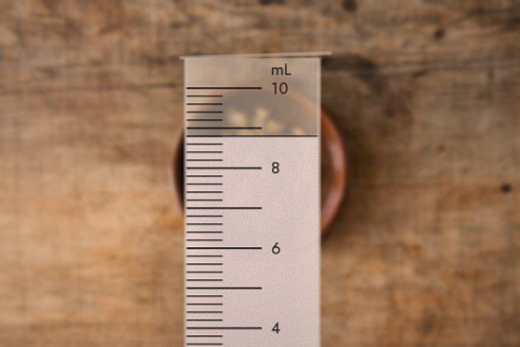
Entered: 8.8 mL
